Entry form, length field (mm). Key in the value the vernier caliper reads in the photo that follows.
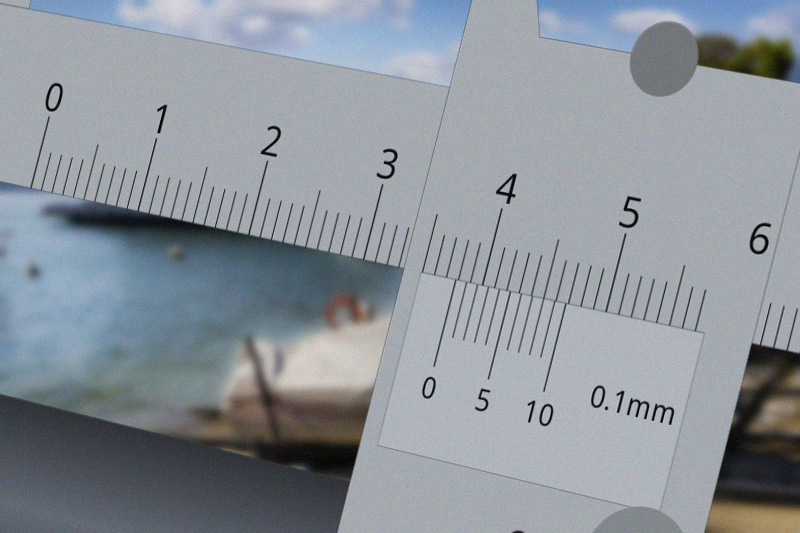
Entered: 37.8 mm
